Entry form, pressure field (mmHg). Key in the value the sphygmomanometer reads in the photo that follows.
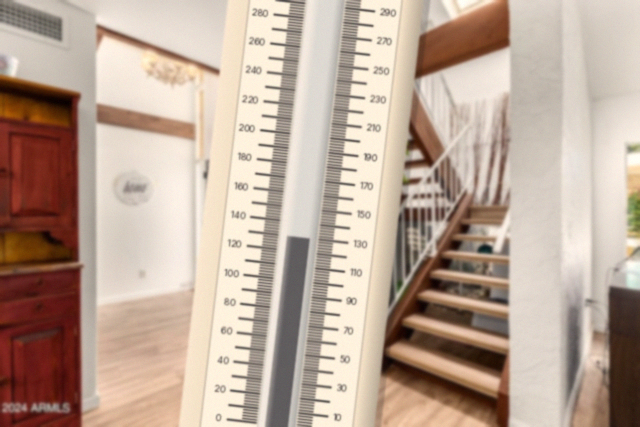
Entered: 130 mmHg
